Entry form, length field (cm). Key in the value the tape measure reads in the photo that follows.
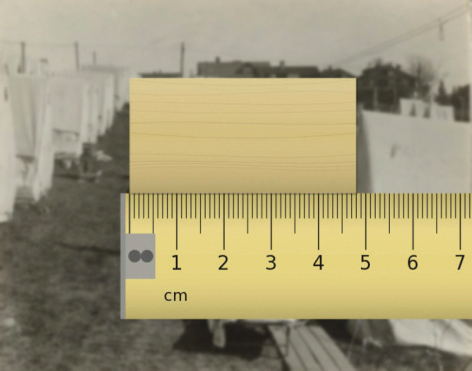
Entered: 4.8 cm
